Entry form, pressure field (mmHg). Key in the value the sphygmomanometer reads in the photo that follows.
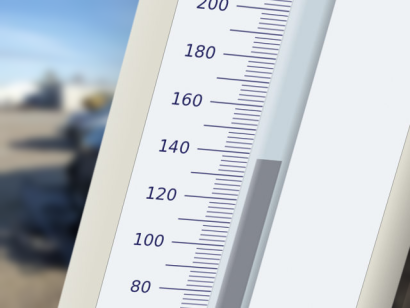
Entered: 138 mmHg
